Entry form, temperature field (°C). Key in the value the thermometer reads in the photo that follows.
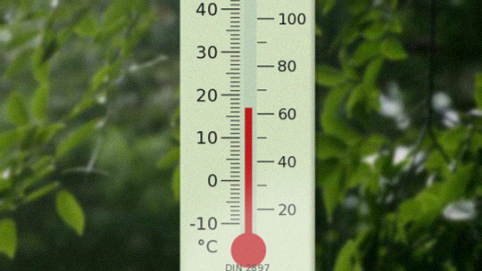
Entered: 17 °C
